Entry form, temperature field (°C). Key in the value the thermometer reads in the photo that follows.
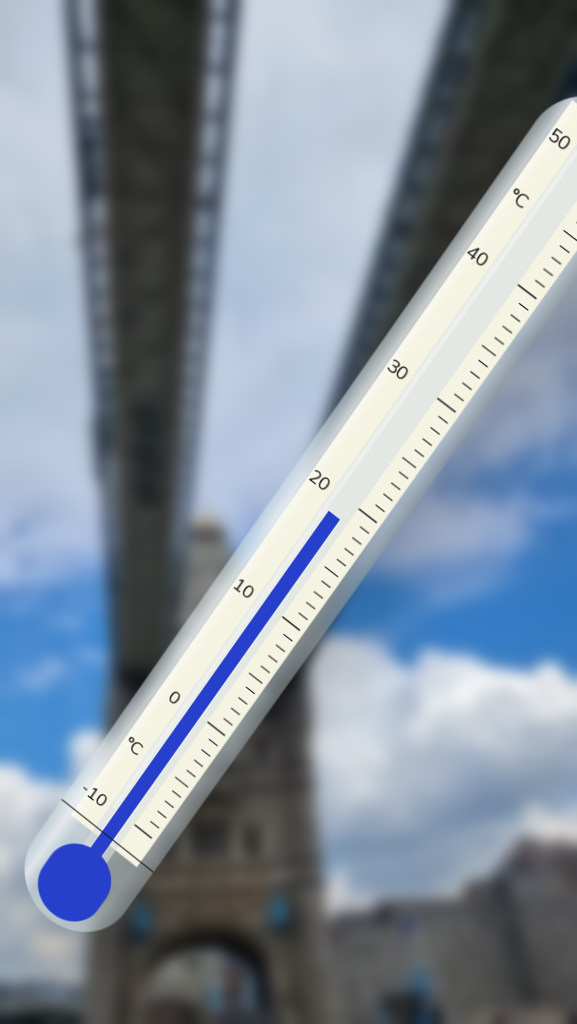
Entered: 18.5 °C
